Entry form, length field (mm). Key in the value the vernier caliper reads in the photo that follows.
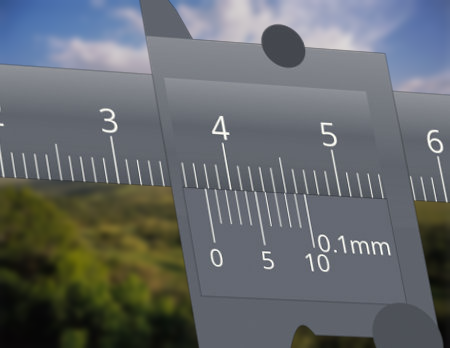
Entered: 37.7 mm
